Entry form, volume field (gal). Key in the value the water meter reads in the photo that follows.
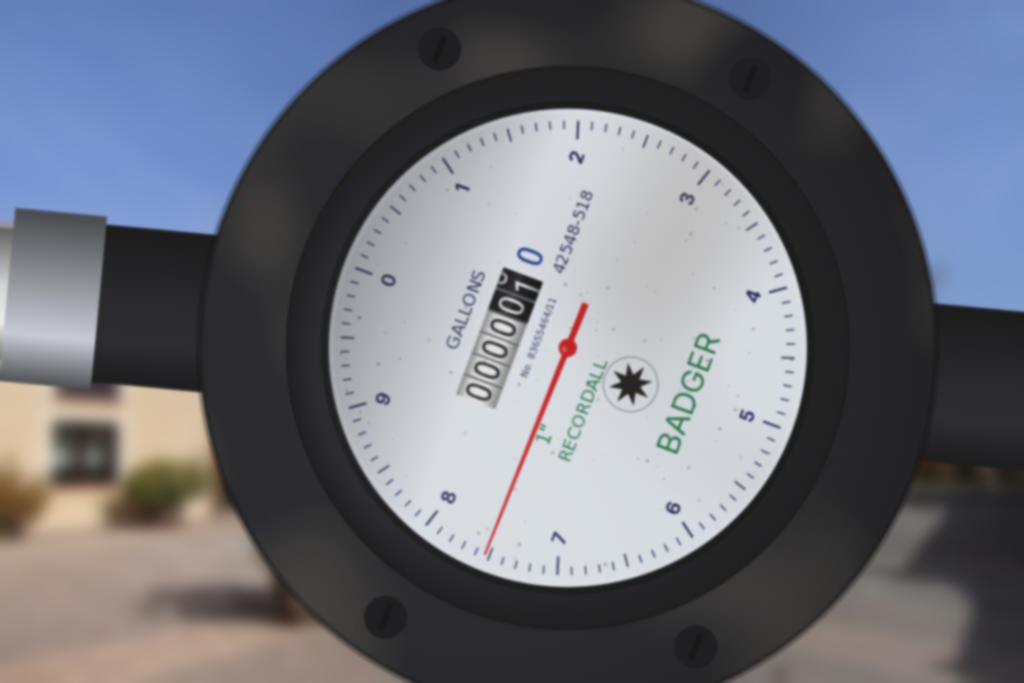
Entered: 7.5 gal
